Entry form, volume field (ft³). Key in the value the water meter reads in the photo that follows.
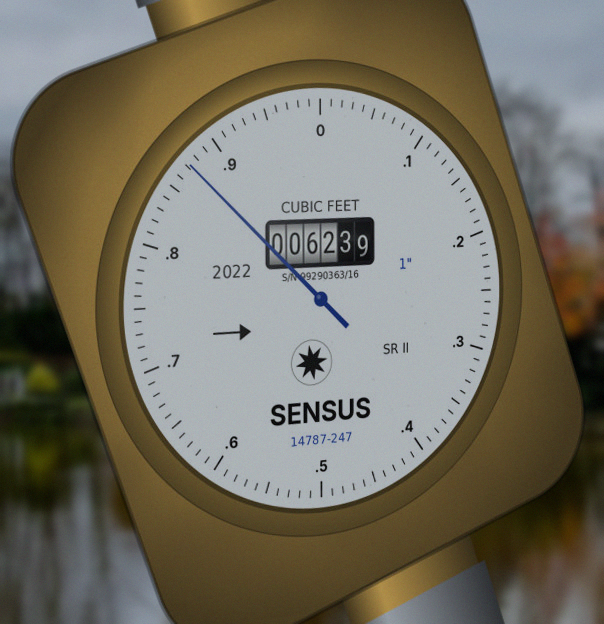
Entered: 6238.87 ft³
